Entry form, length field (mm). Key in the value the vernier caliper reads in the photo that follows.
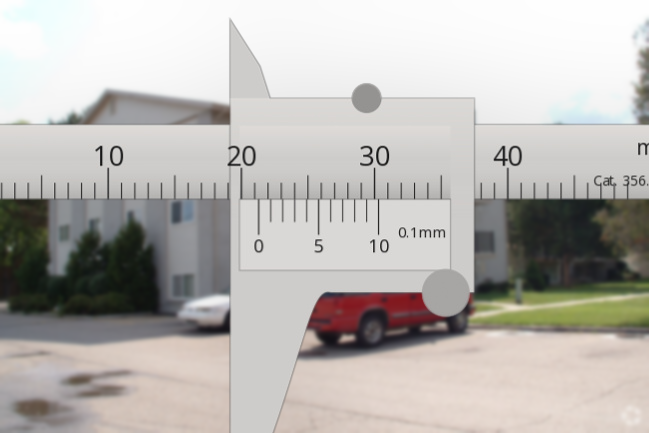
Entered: 21.3 mm
